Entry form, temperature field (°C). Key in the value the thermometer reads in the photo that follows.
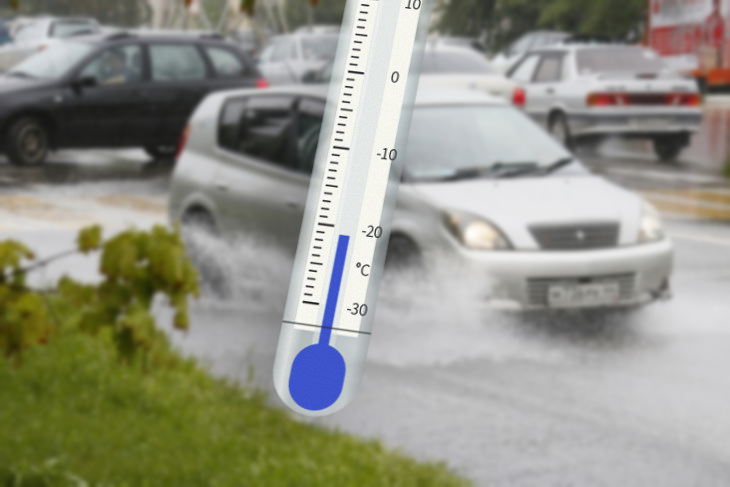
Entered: -21 °C
